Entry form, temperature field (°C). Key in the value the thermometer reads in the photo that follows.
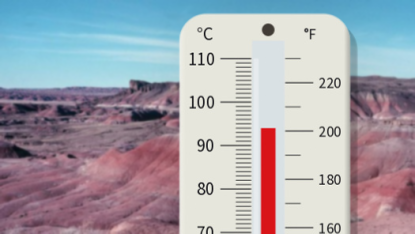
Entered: 94 °C
